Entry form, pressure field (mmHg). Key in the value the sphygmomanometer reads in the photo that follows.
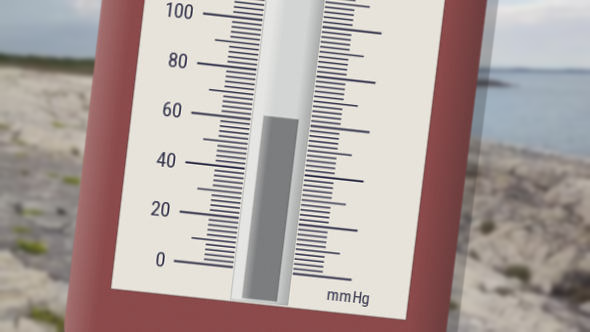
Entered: 62 mmHg
